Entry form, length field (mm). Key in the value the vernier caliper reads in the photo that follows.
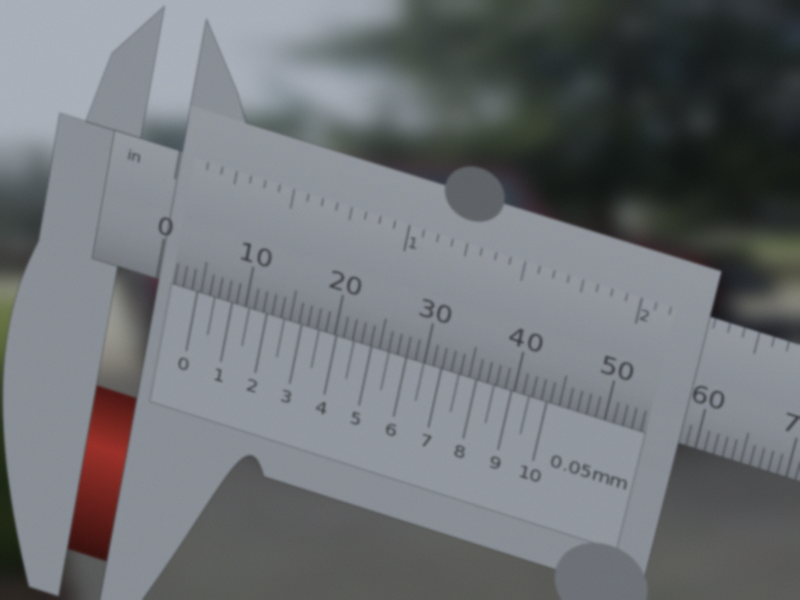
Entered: 4.6 mm
